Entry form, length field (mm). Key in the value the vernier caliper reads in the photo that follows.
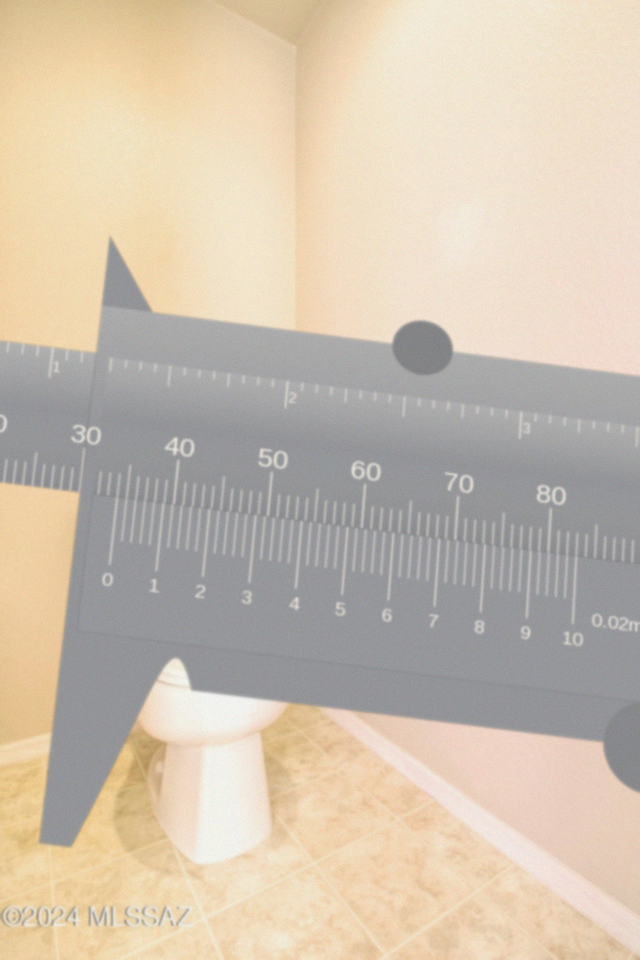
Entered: 34.0 mm
